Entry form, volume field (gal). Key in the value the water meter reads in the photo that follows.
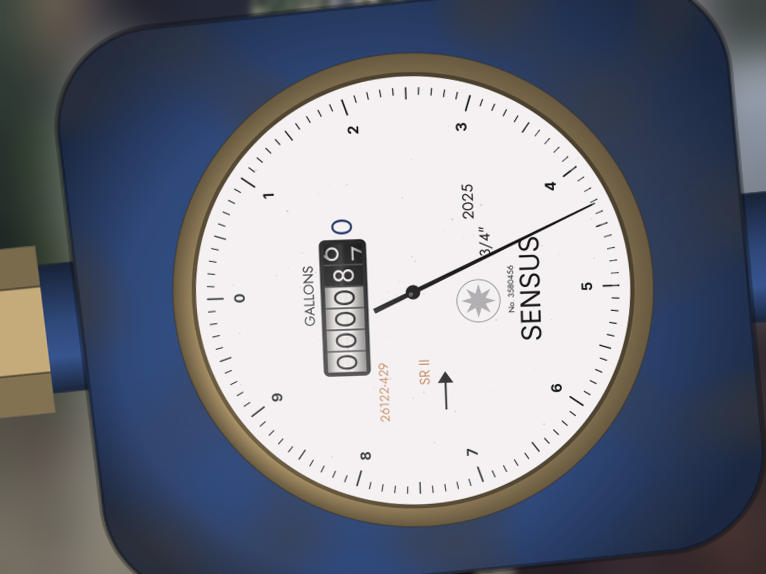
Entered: 864.3 gal
